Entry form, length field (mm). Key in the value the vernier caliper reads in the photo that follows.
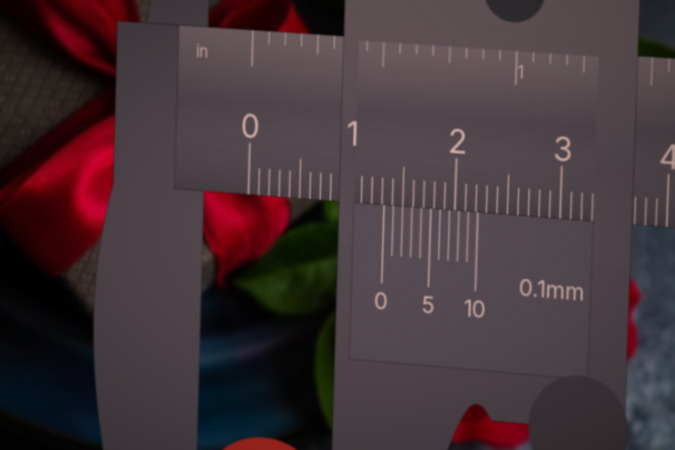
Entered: 13.2 mm
